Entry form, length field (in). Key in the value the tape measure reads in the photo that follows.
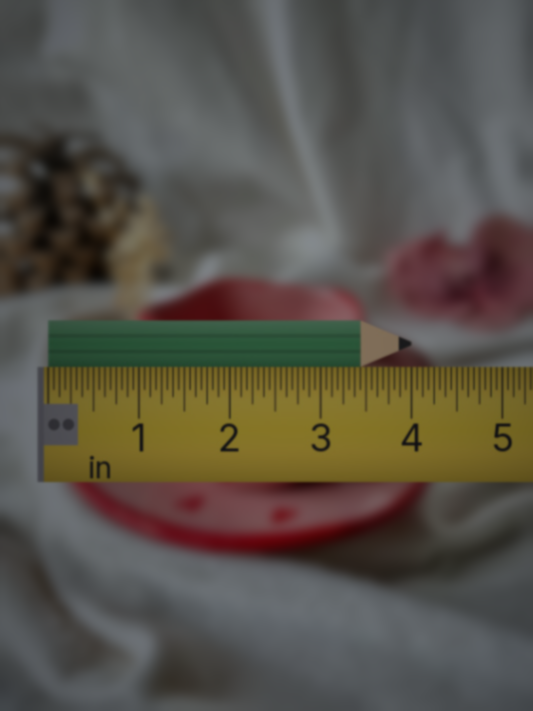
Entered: 4 in
